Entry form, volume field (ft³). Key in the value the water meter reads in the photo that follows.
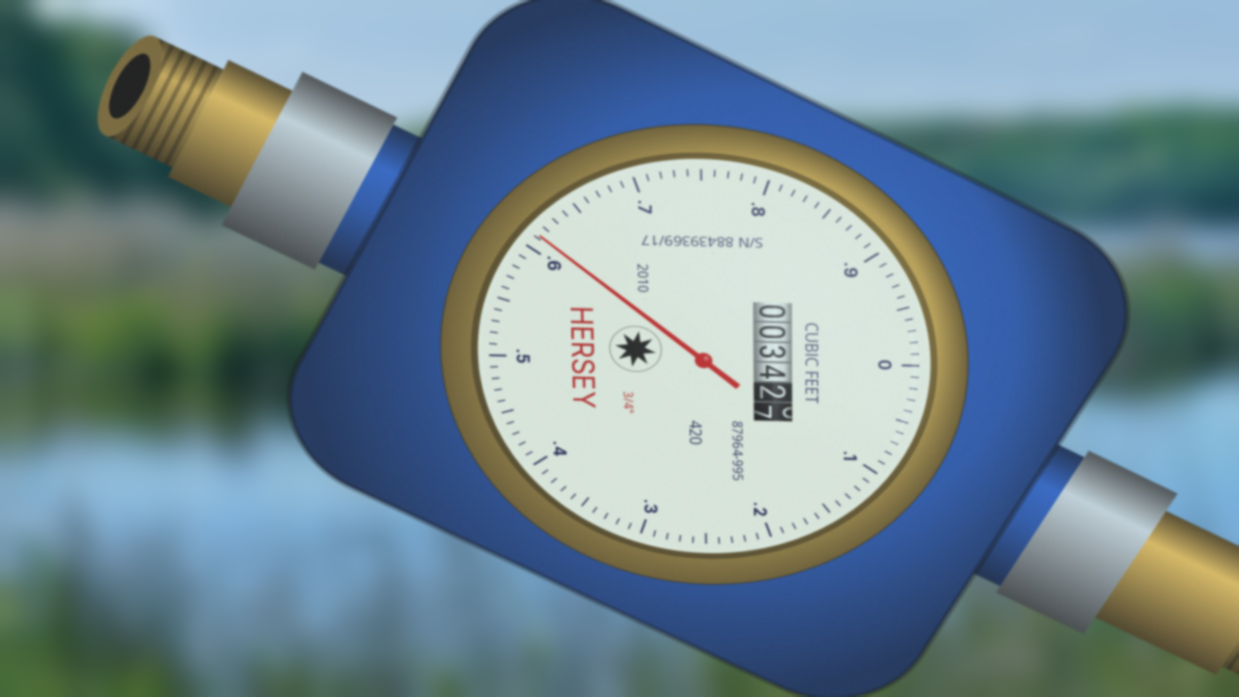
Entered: 3426.61 ft³
